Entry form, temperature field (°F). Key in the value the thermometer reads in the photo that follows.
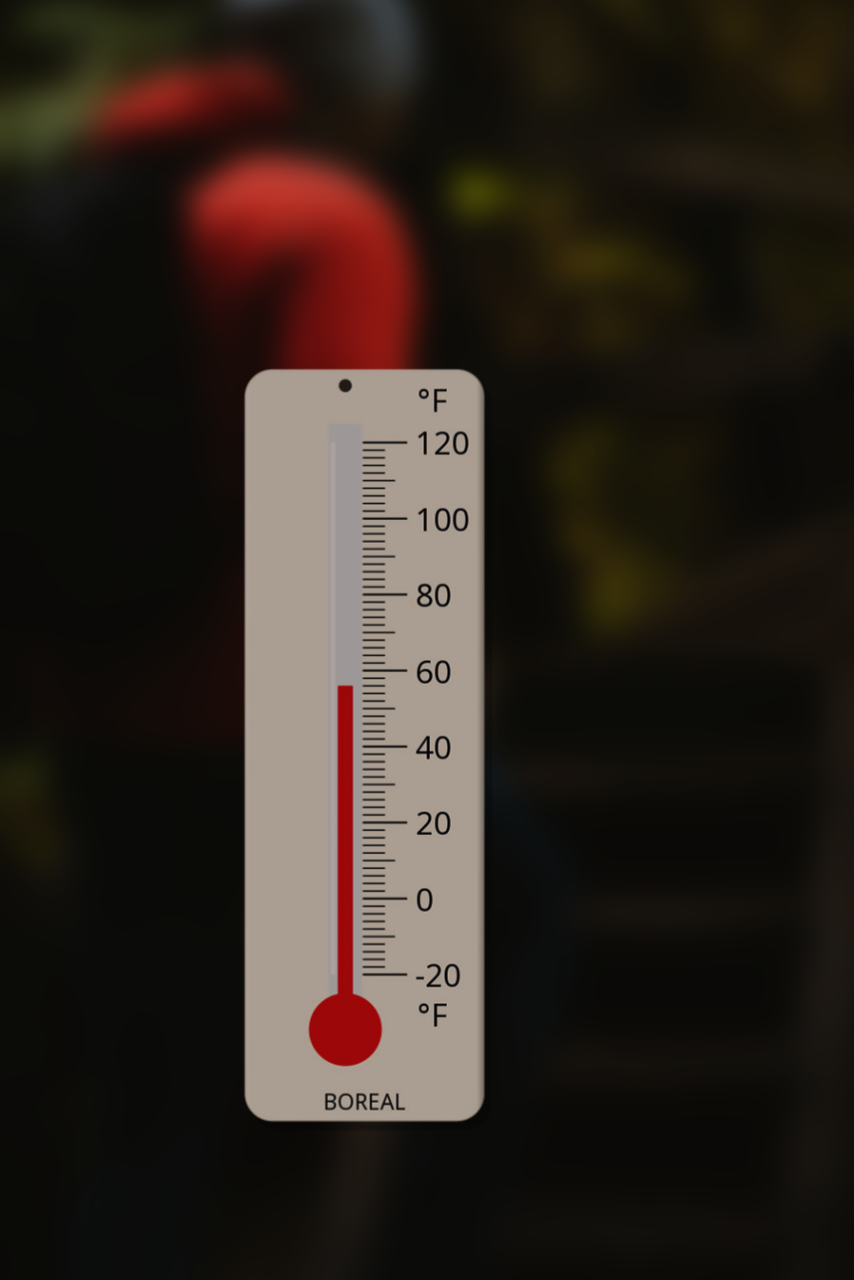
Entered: 56 °F
